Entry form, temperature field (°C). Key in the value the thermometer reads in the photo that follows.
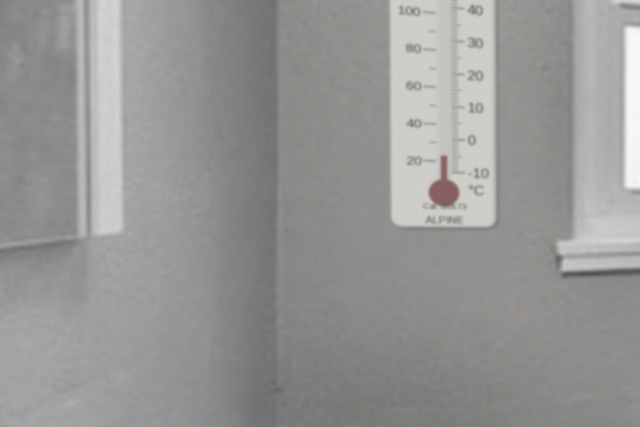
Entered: -5 °C
